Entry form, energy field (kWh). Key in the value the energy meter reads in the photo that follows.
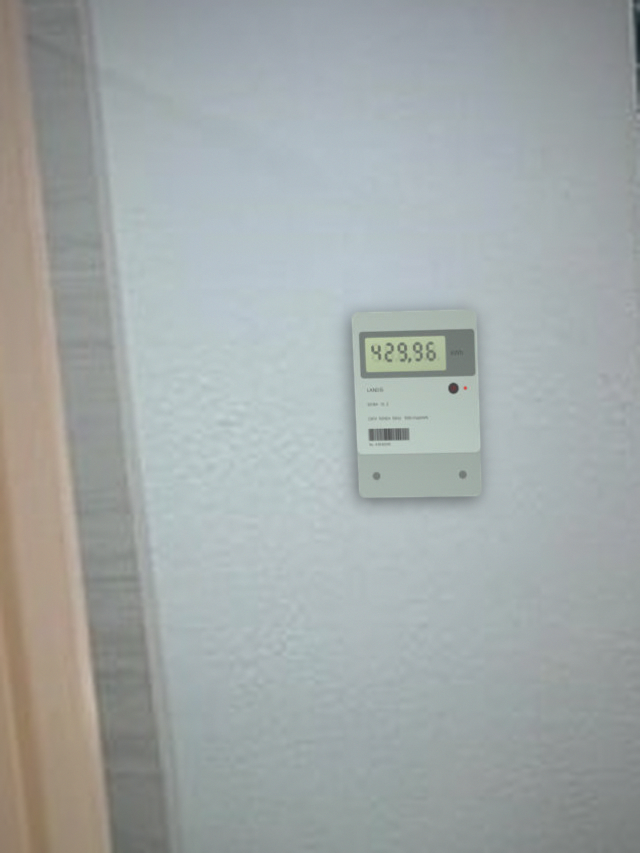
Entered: 429.96 kWh
